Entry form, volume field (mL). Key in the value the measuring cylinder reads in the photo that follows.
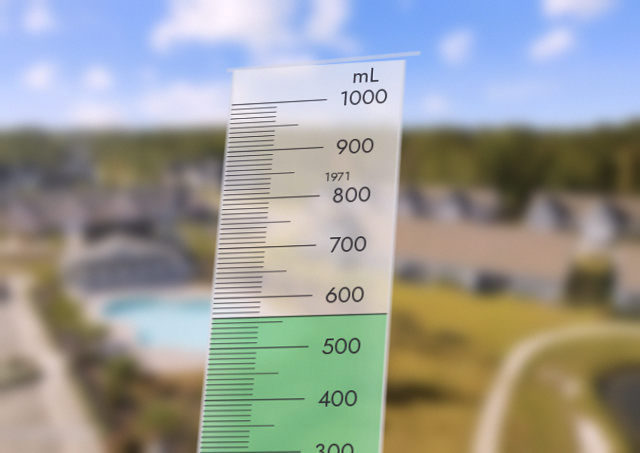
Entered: 560 mL
